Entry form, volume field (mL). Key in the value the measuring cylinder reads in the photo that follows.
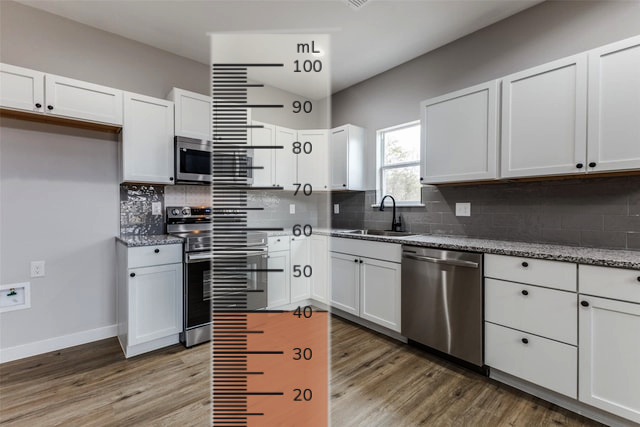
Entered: 40 mL
